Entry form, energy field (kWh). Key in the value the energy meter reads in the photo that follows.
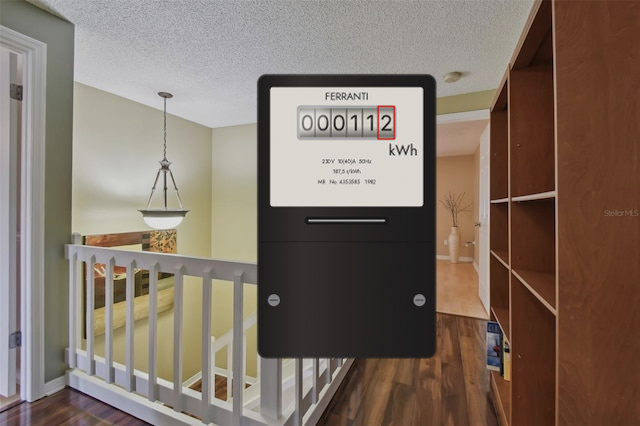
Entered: 11.2 kWh
